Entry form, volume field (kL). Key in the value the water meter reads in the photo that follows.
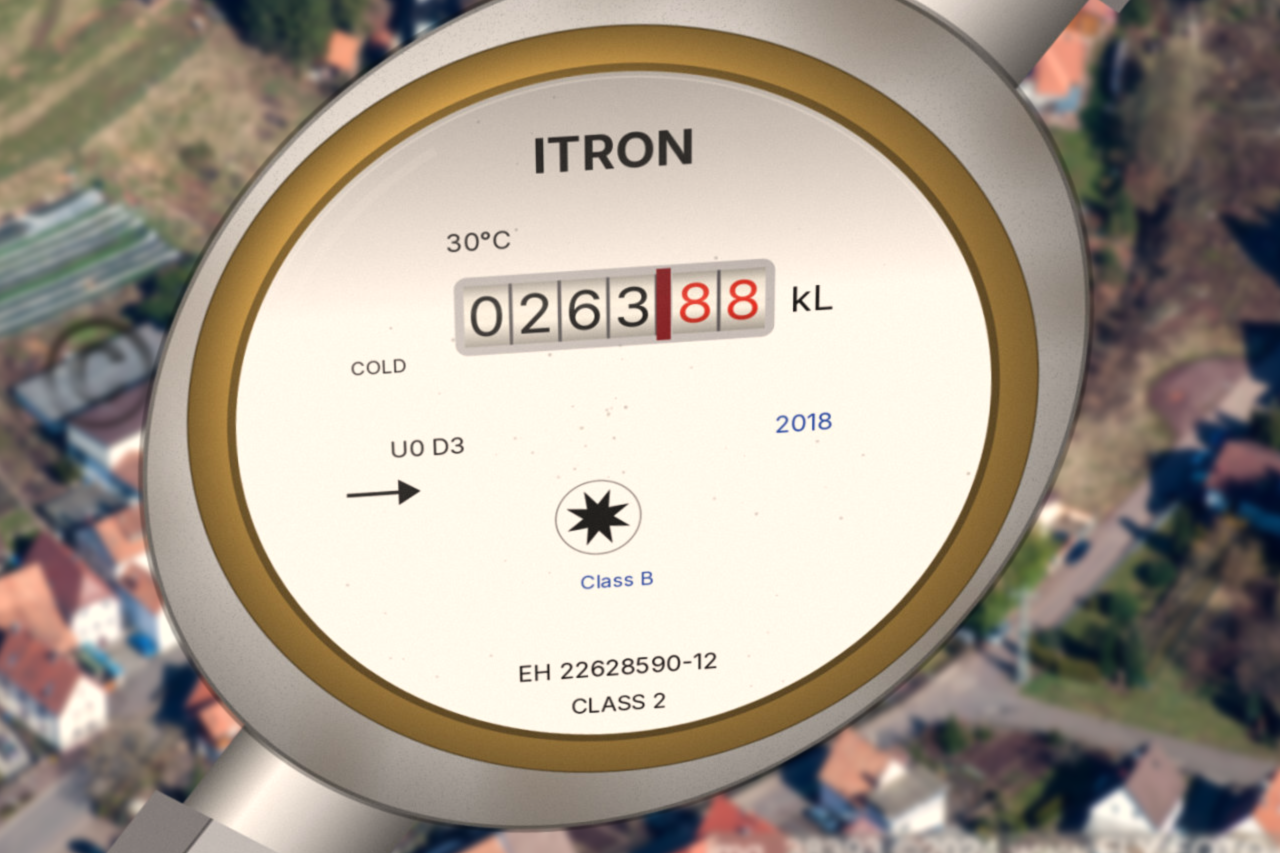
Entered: 263.88 kL
